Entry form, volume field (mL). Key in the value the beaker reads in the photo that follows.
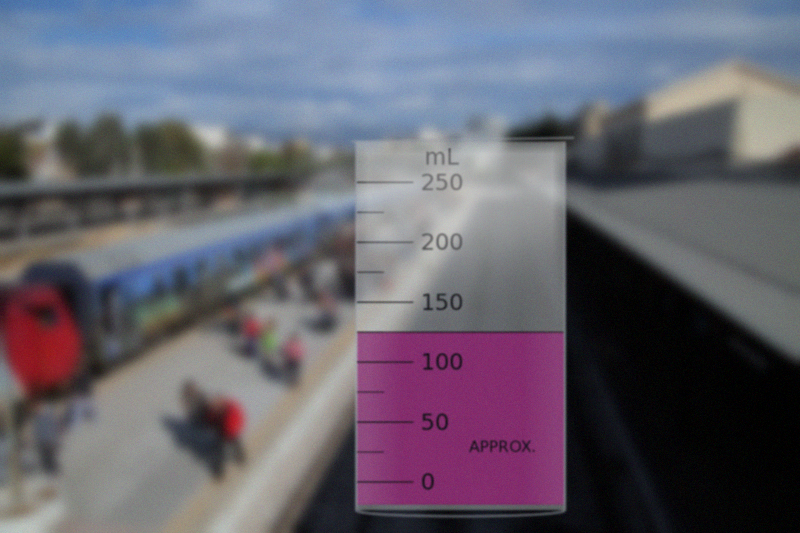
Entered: 125 mL
